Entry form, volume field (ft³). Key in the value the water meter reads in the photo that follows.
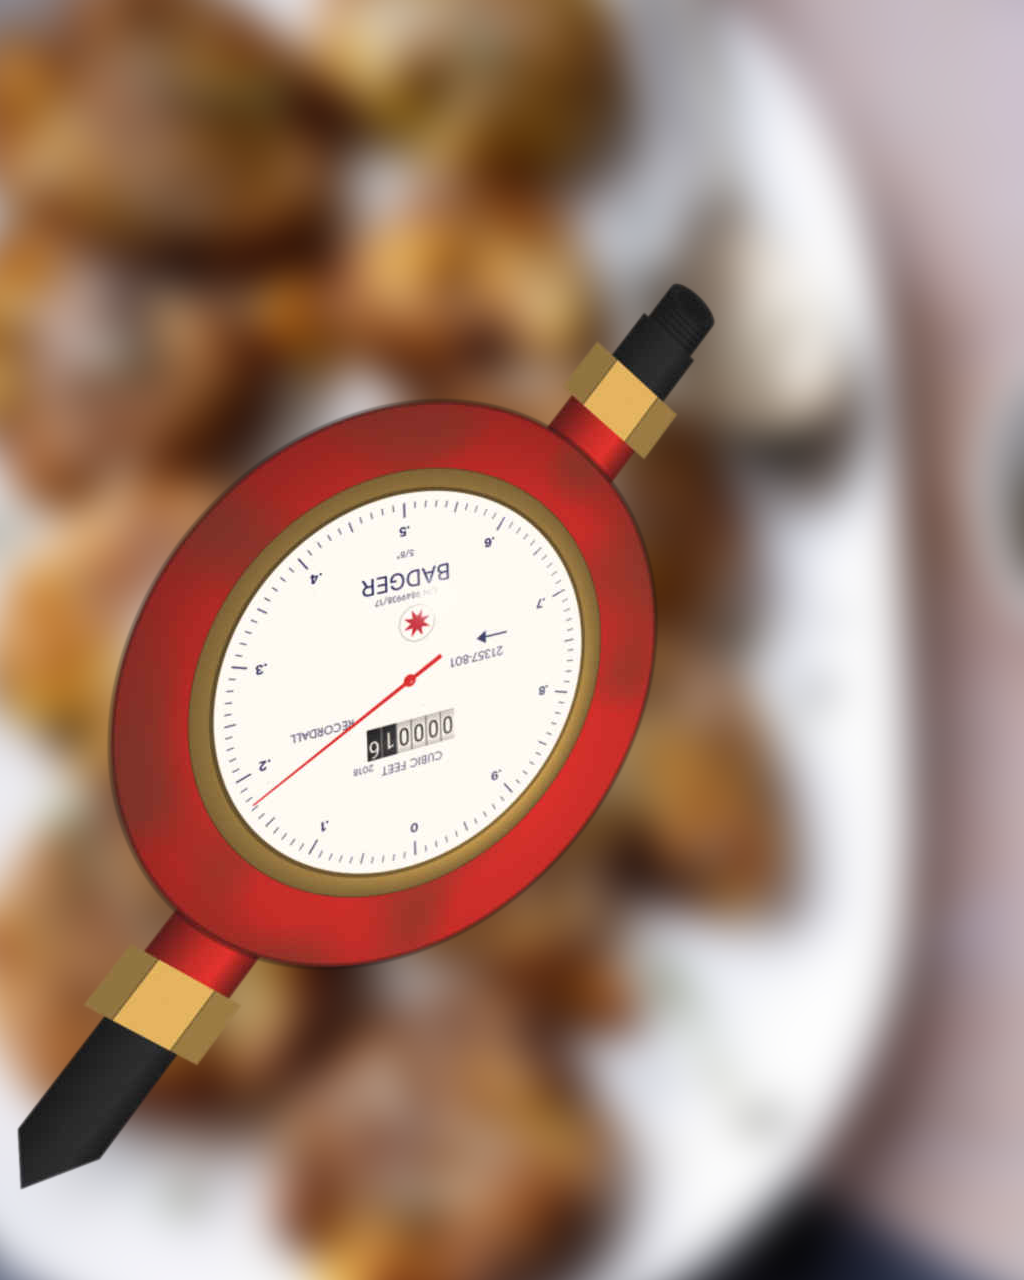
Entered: 16.17 ft³
